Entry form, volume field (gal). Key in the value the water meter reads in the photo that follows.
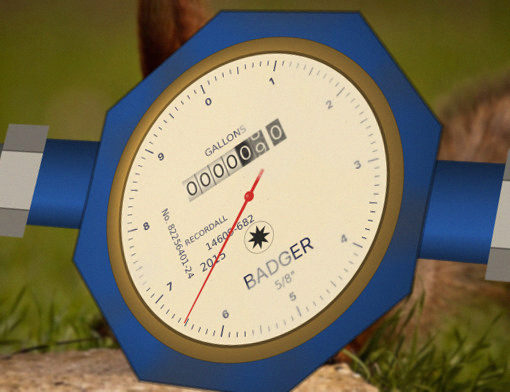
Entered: 86.5 gal
